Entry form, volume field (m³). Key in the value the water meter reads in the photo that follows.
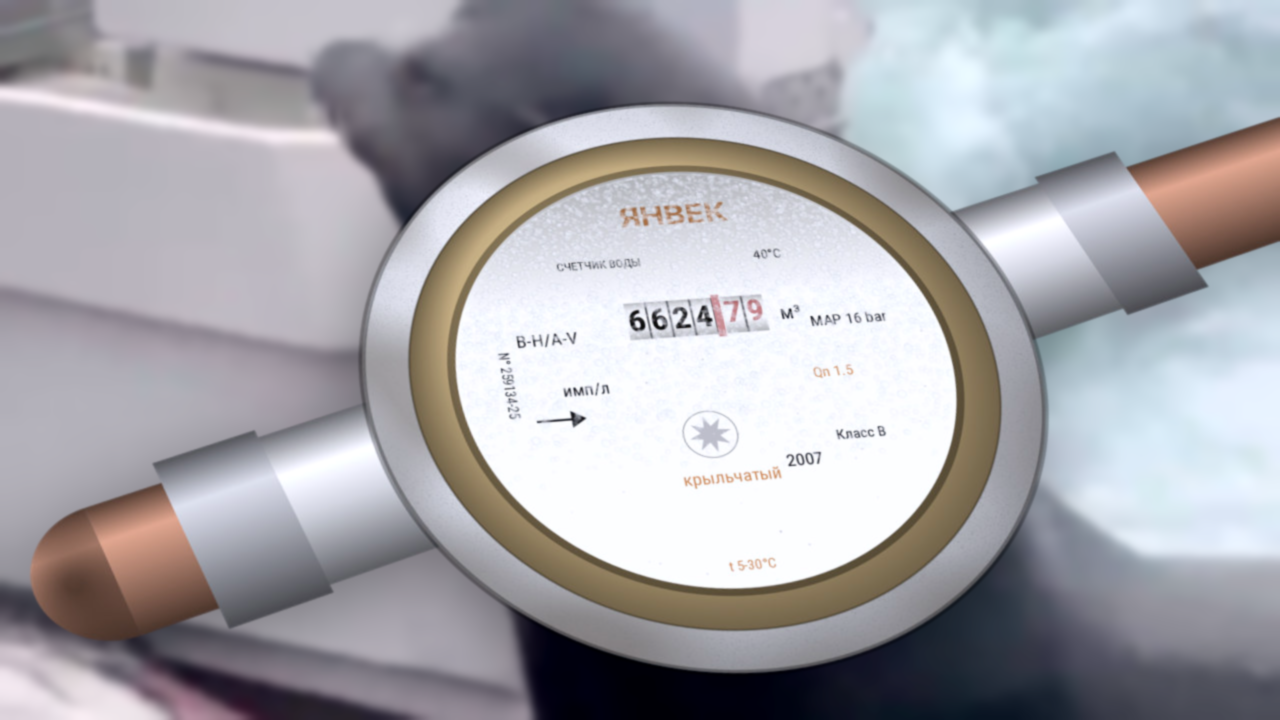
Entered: 6624.79 m³
